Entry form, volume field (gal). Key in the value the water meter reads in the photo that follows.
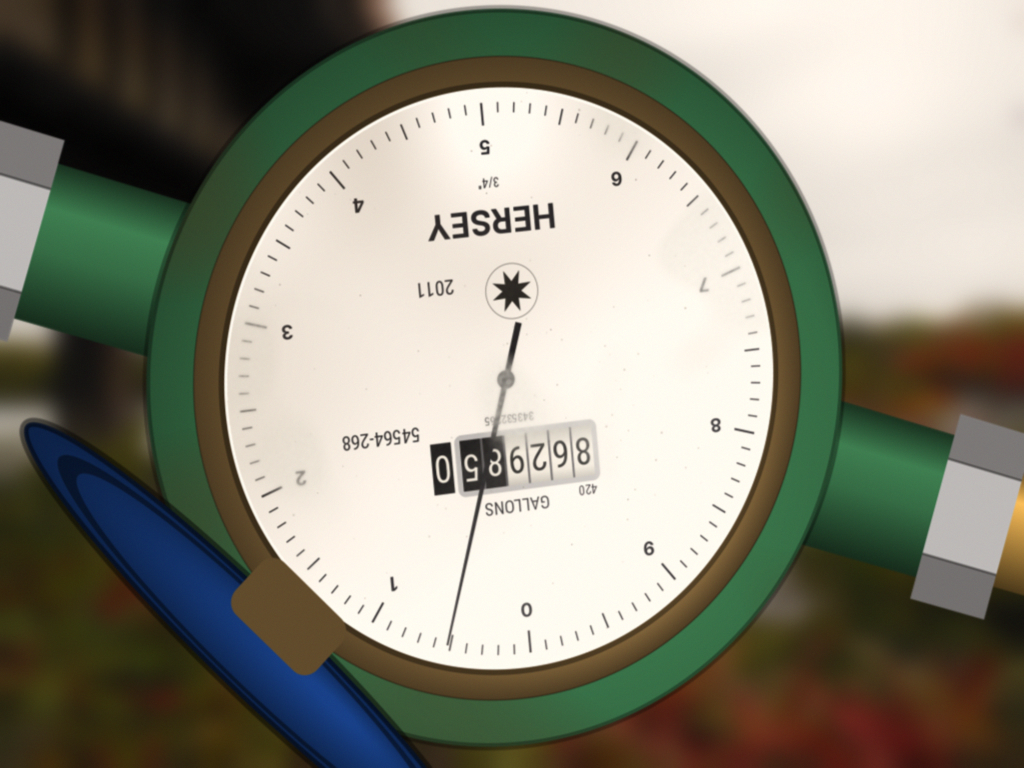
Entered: 8629850.5 gal
